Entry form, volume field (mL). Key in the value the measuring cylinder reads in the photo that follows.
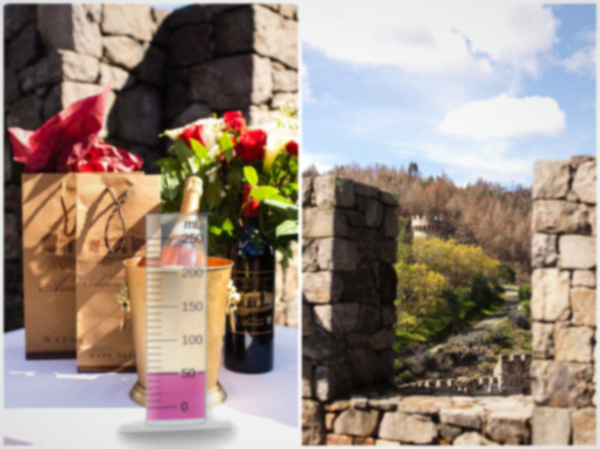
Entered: 50 mL
